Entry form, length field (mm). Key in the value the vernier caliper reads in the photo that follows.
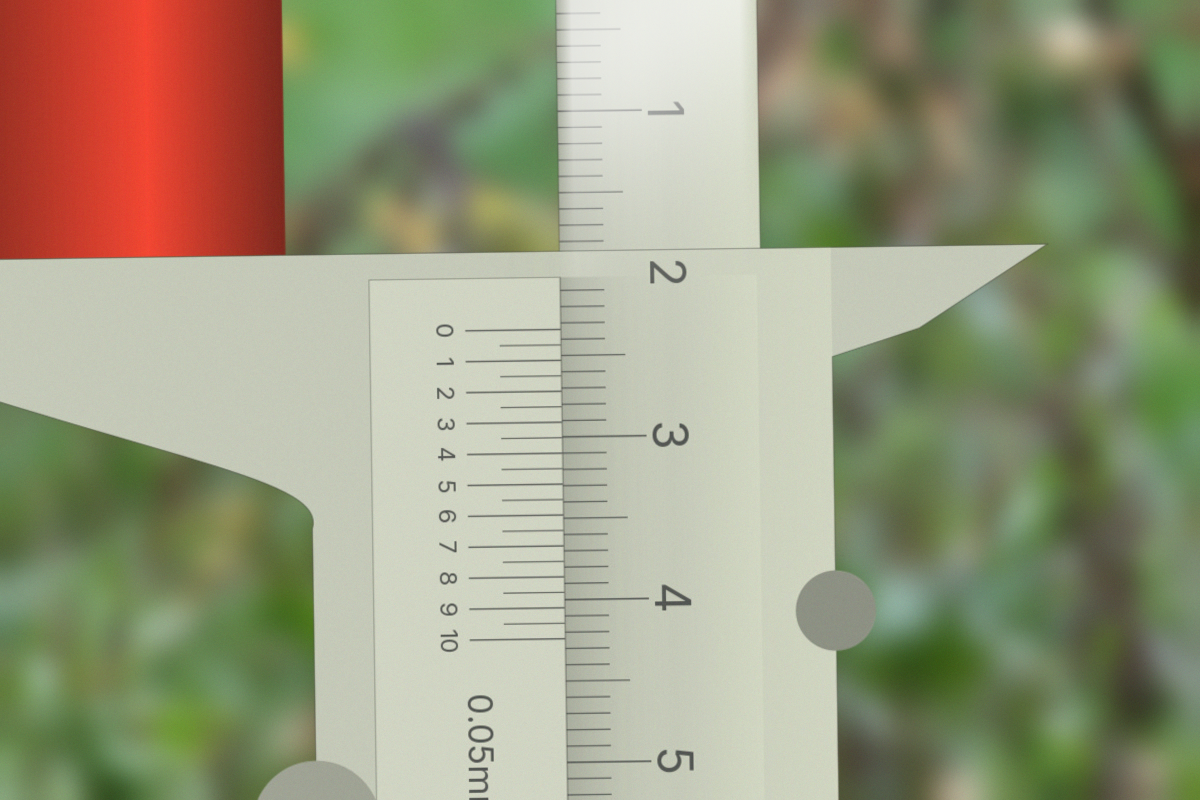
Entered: 23.4 mm
